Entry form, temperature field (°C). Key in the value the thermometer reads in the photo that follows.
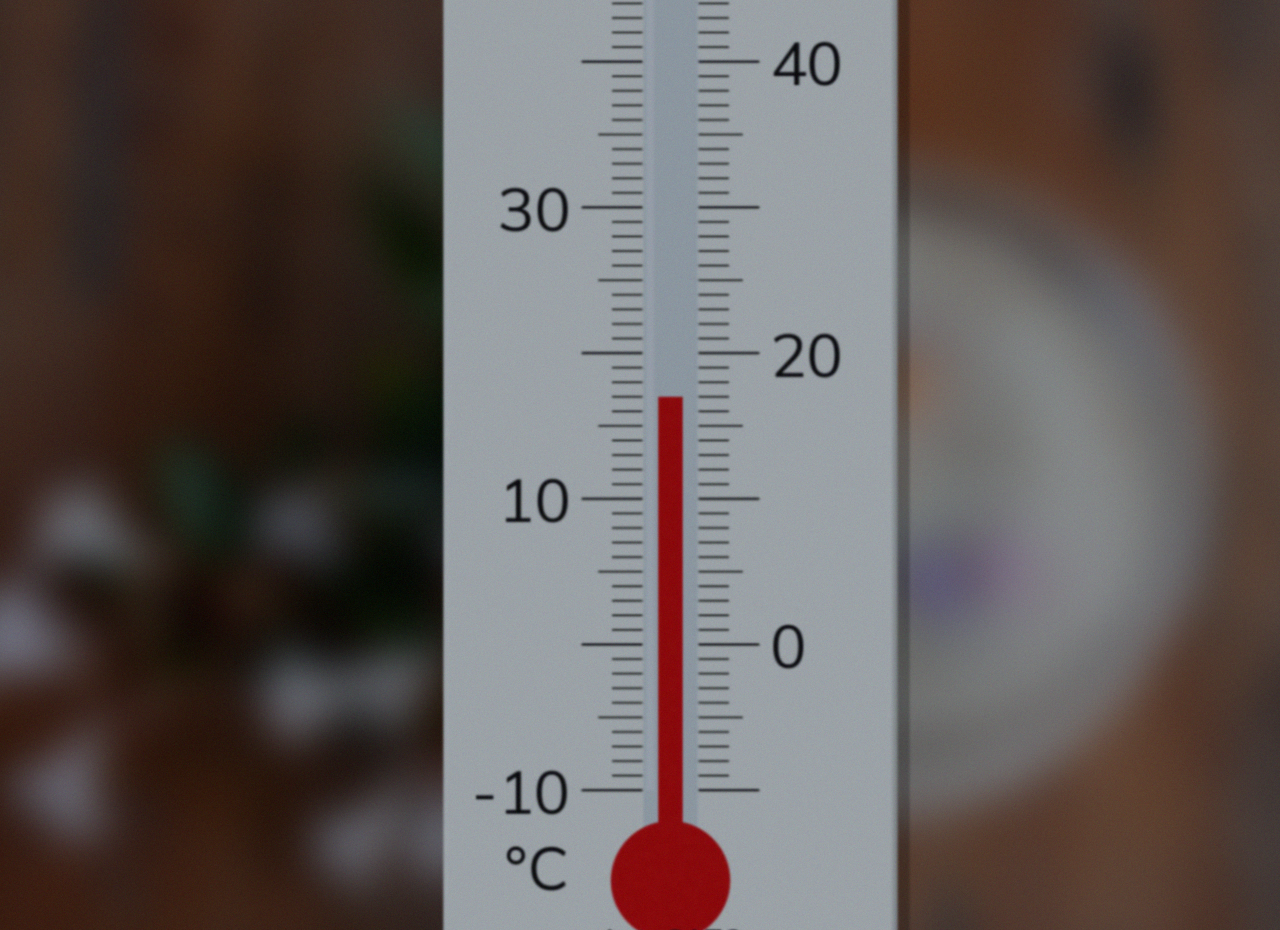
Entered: 17 °C
